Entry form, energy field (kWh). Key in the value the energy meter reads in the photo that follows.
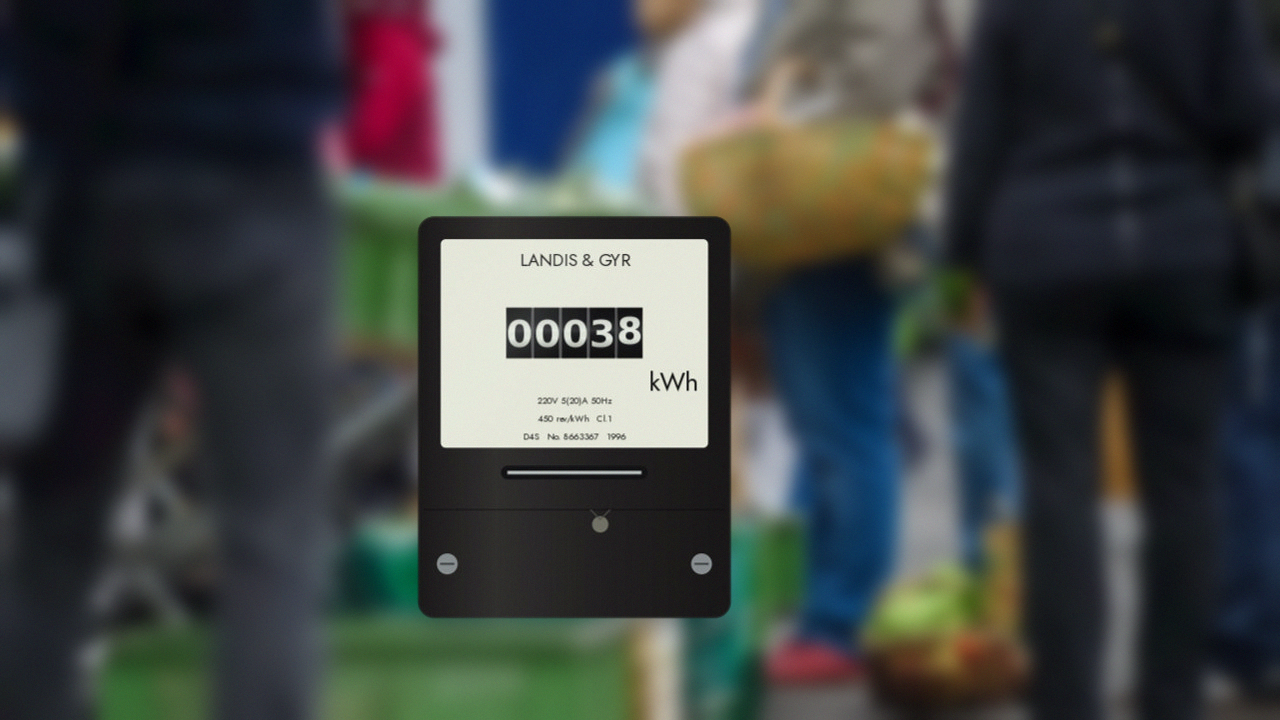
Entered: 38 kWh
